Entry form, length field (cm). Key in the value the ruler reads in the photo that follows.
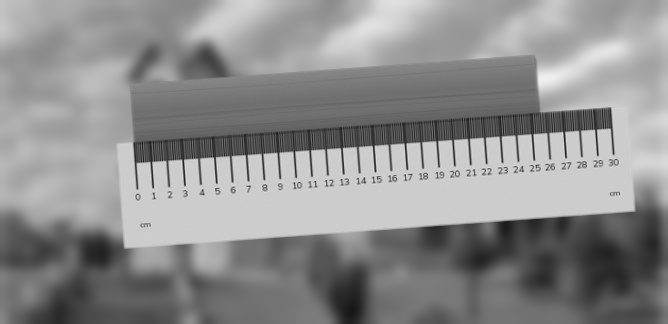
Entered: 25.5 cm
